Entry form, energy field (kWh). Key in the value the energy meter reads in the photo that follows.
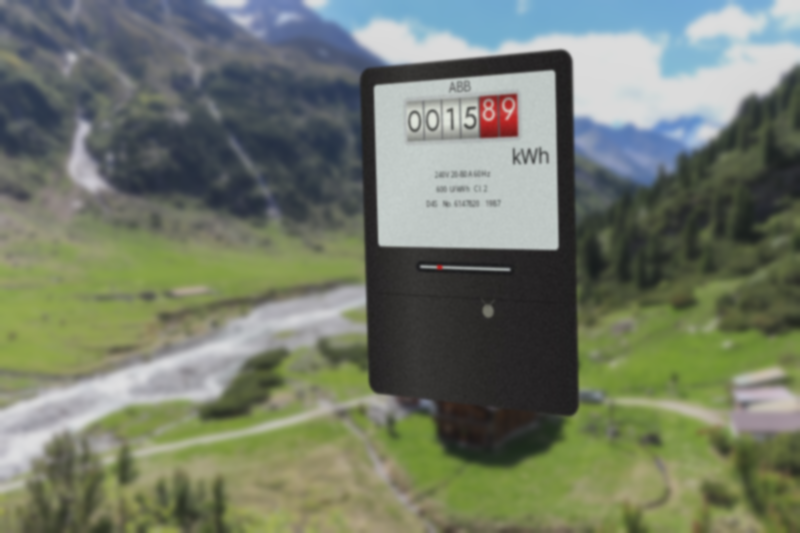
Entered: 15.89 kWh
